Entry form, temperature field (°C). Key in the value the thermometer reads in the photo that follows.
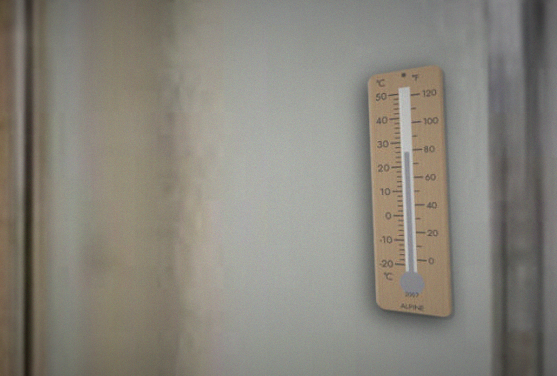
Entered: 26 °C
